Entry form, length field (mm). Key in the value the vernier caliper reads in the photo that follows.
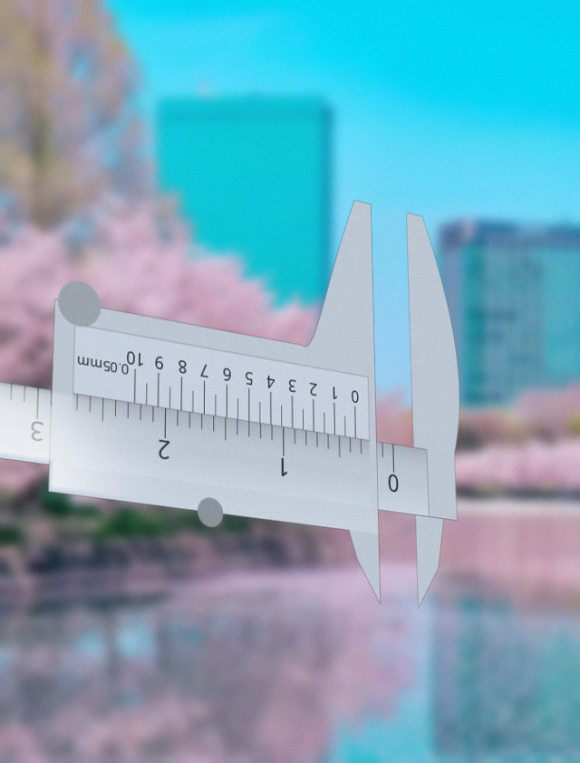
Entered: 3.5 mm
